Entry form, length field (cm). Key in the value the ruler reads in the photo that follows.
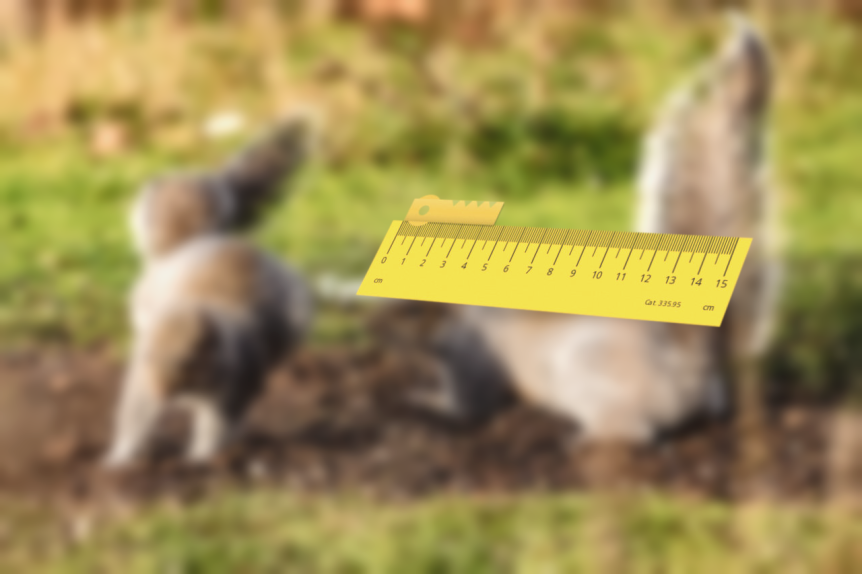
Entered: 4.5 cm
